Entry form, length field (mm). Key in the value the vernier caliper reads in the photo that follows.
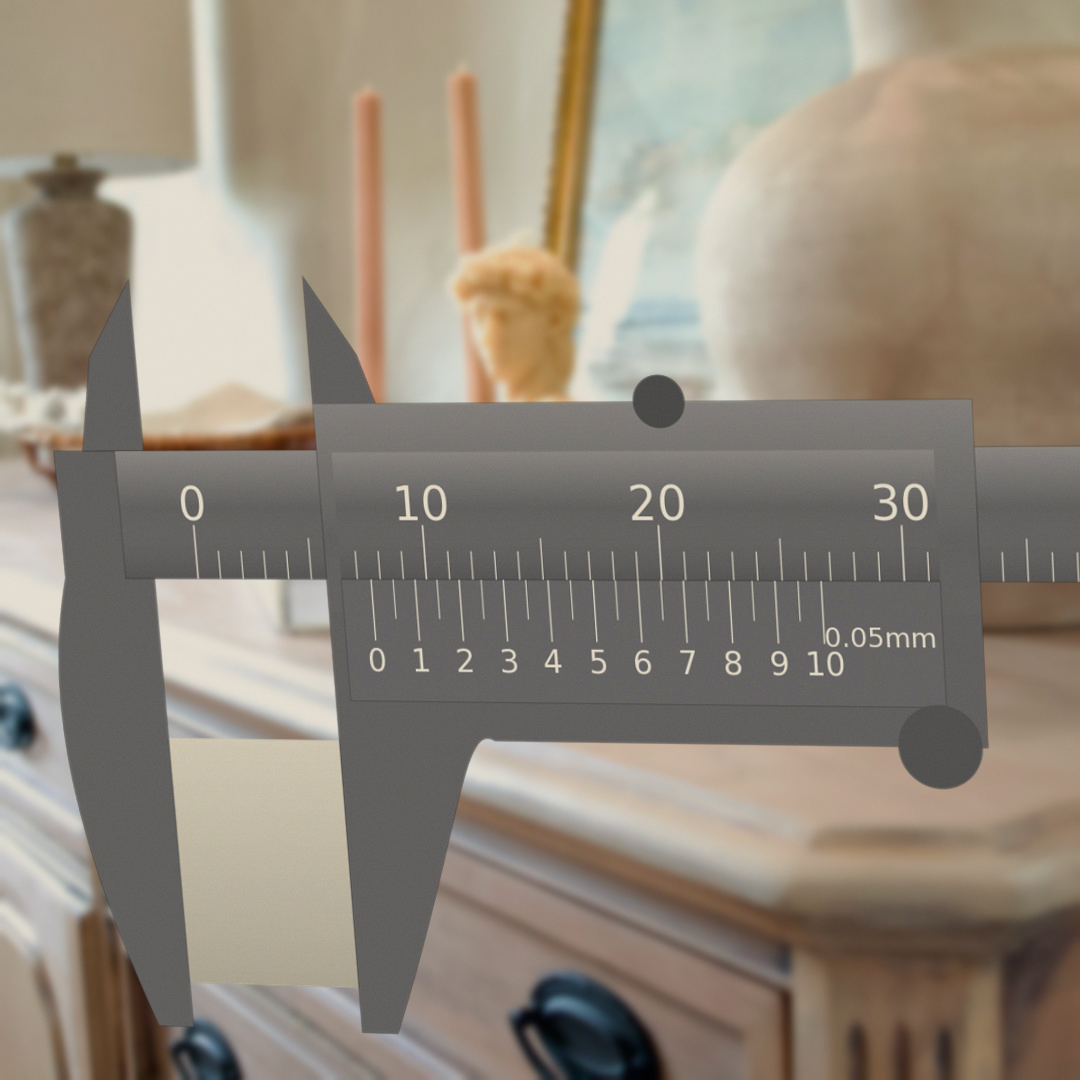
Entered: 7.6 mm
